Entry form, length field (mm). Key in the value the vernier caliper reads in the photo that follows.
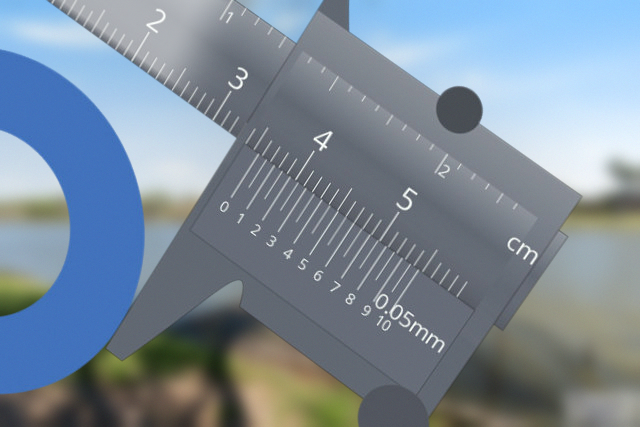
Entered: 35.6 mm
